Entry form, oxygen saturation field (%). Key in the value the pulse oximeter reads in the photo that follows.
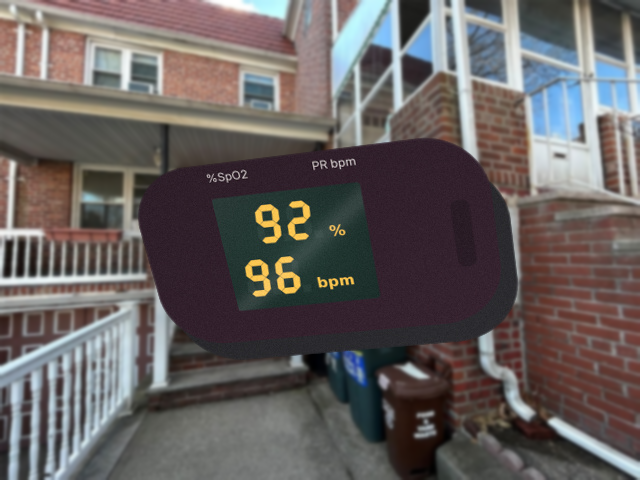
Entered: 92 %
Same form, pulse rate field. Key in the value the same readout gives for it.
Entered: 96 bpm
